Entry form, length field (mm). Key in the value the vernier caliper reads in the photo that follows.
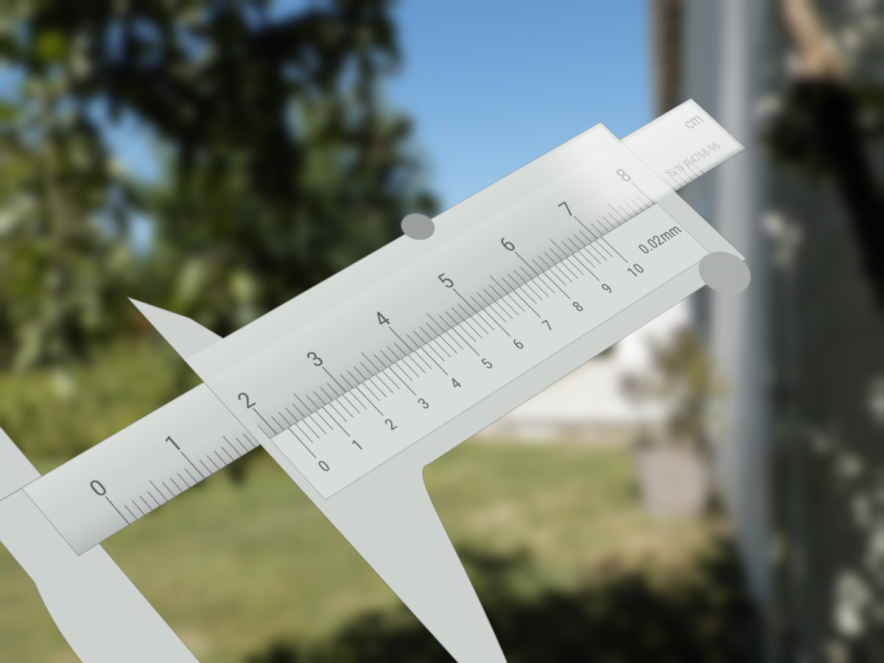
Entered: 21.6 mm
